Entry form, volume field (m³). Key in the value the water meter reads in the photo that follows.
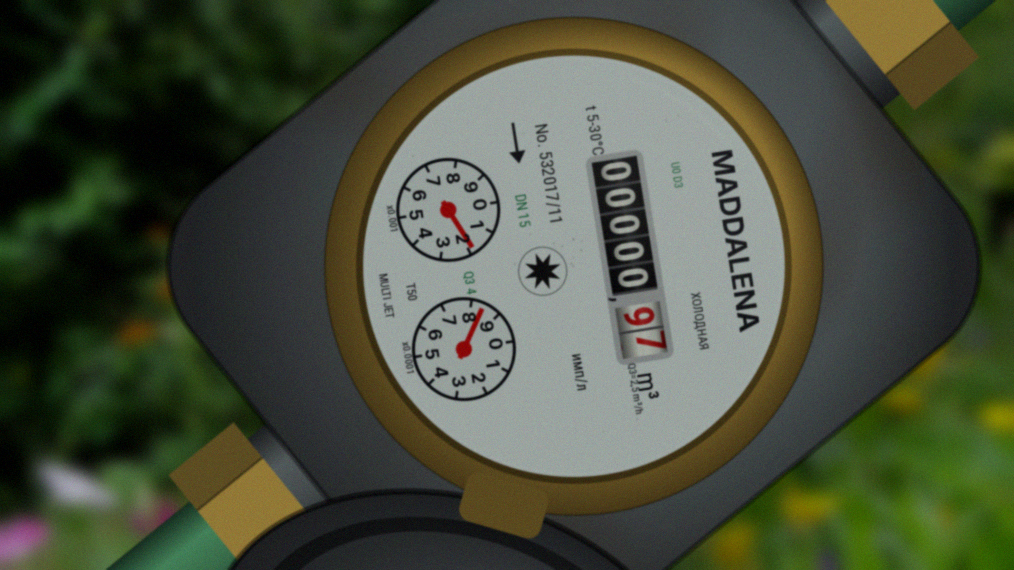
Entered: 0.9718 m³
